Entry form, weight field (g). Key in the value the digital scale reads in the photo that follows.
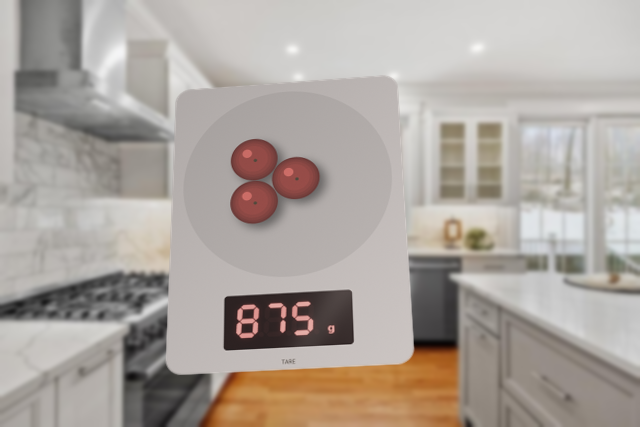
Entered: 875 g
